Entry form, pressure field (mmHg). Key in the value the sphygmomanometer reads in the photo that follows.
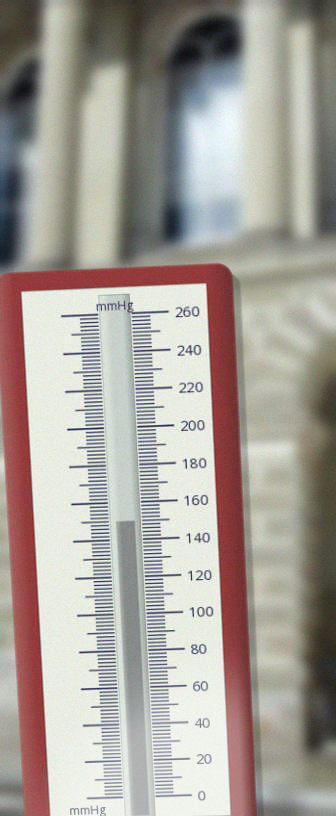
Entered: 150 mmHg
